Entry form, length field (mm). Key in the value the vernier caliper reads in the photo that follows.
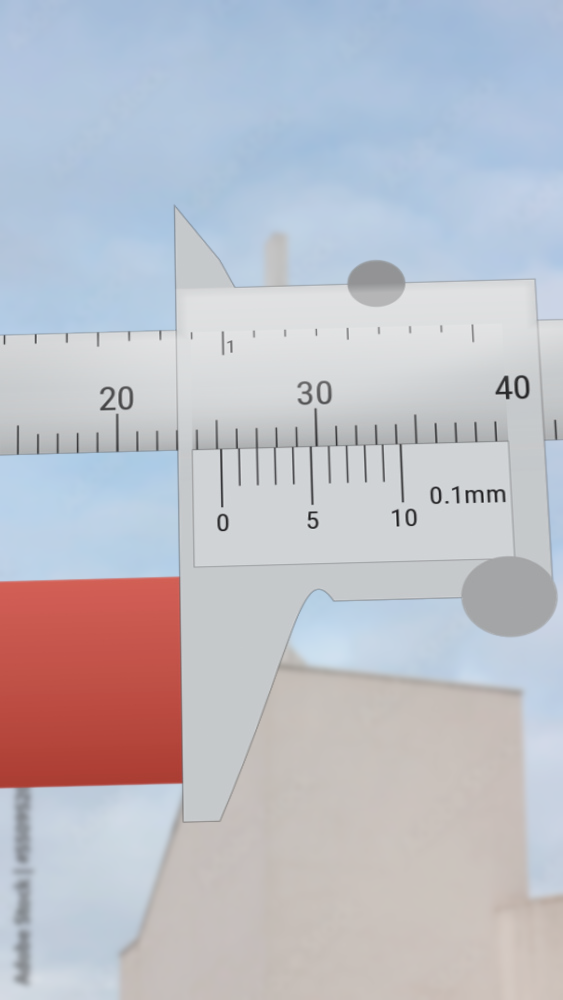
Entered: 25.2 mm
